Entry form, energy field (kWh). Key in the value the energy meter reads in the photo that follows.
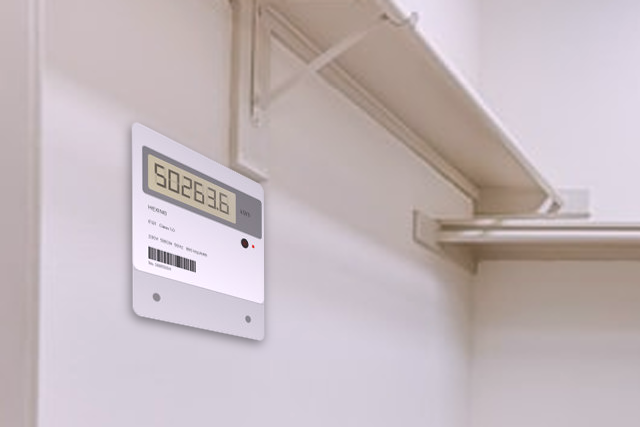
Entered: 50263.6 kWh
